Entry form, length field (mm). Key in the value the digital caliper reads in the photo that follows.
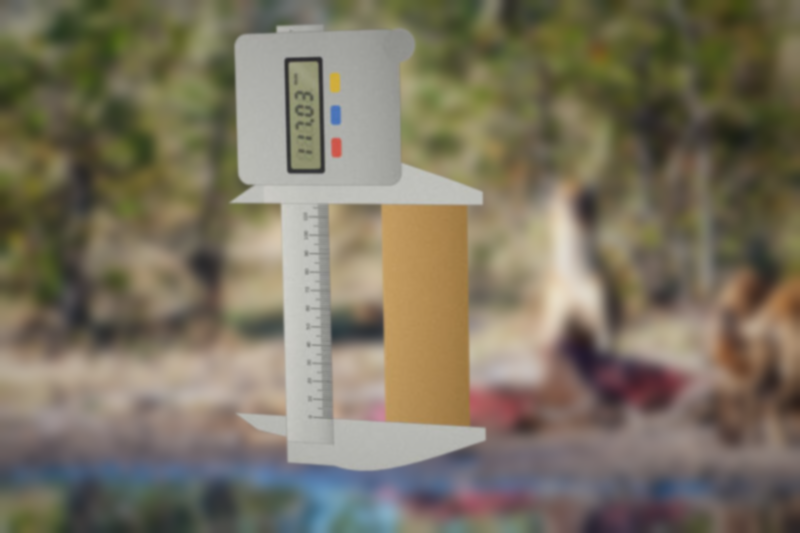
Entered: 117.03 mm
